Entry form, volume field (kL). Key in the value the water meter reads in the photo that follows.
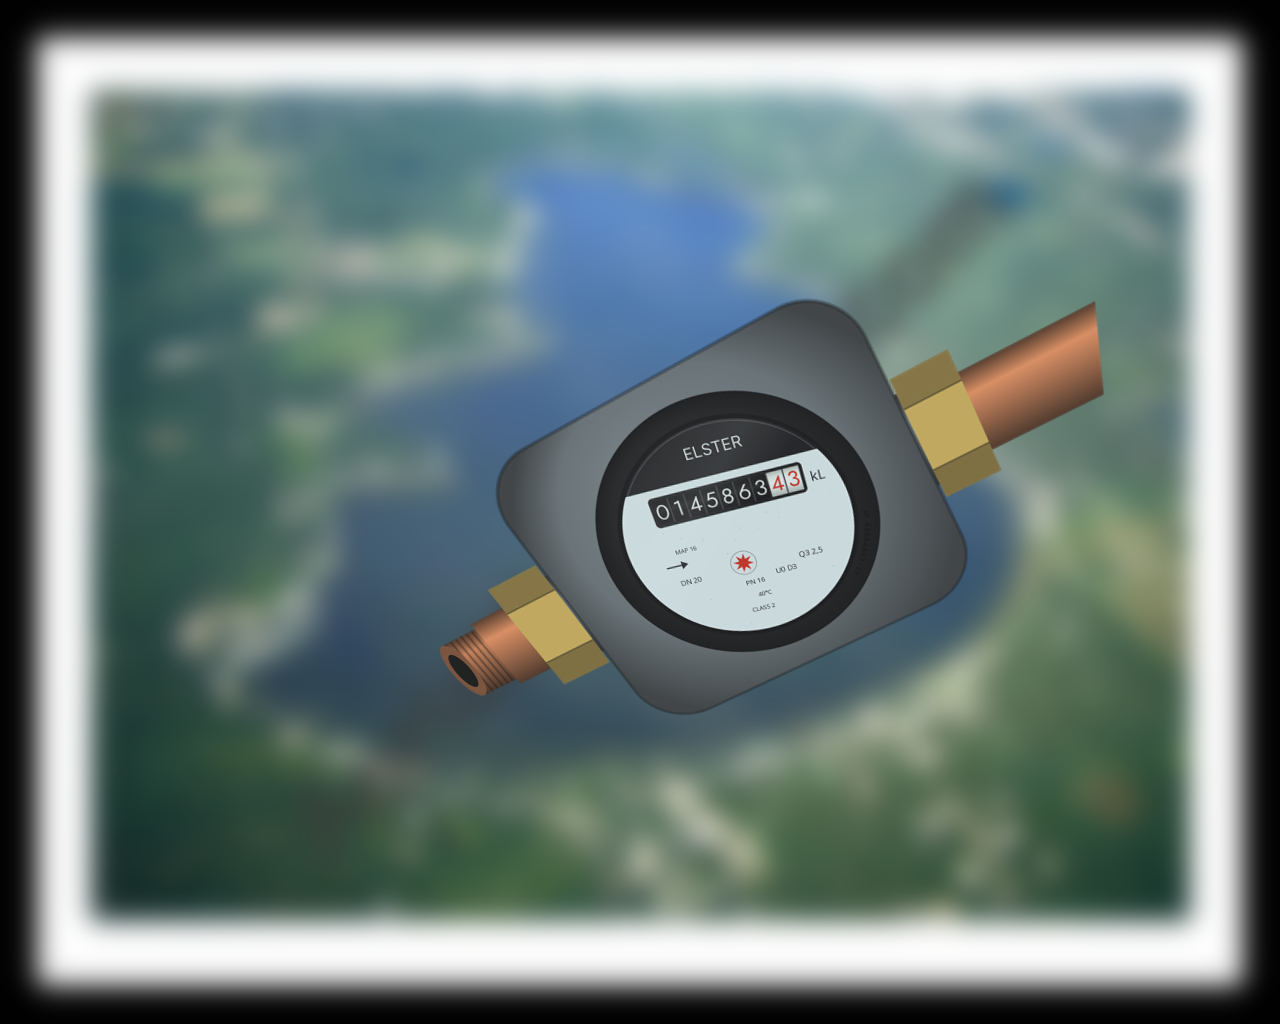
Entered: 145863.43 kL
